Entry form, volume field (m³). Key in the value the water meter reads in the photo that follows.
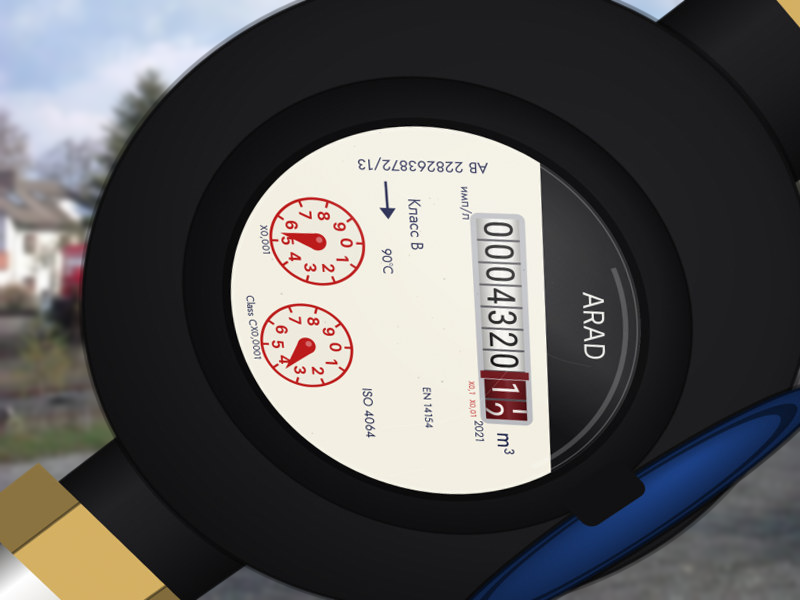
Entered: 4320.1153 m³
